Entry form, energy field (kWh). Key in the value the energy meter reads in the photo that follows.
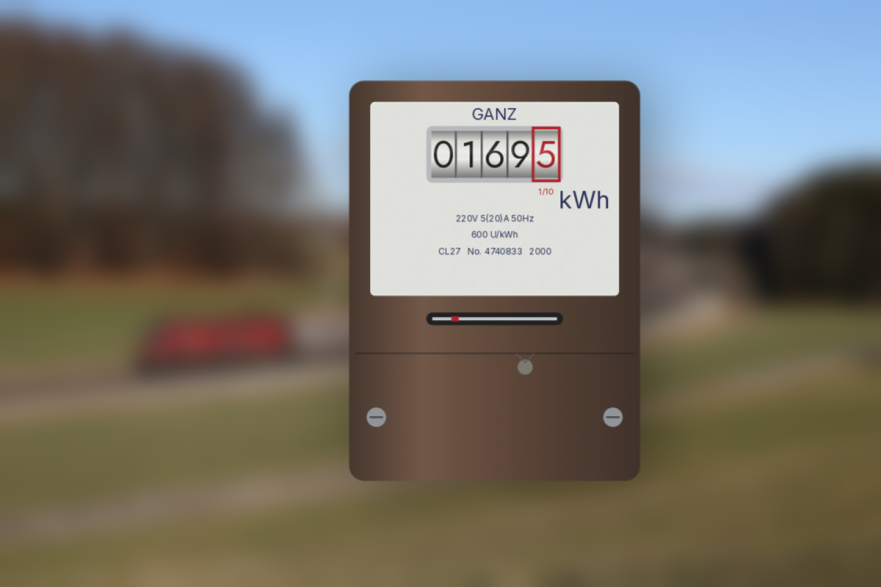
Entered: 169.5 kWh
